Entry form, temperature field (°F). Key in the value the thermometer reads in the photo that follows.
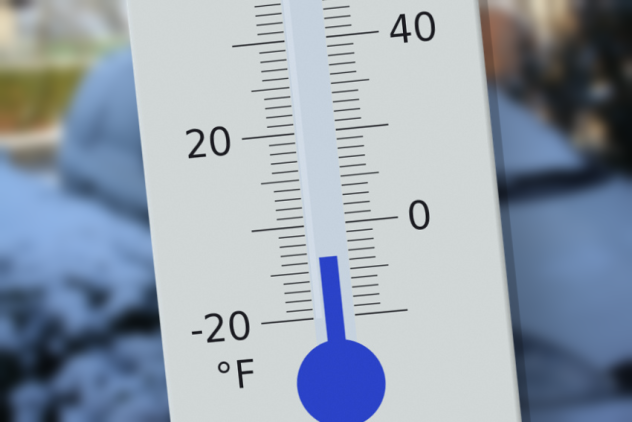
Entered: -7 °F
